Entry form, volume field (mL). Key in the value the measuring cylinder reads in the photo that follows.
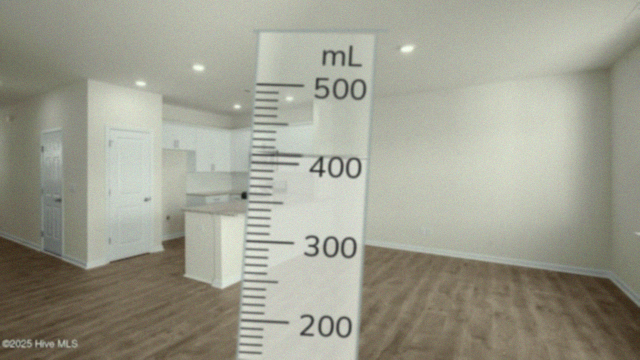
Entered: 410 mL
